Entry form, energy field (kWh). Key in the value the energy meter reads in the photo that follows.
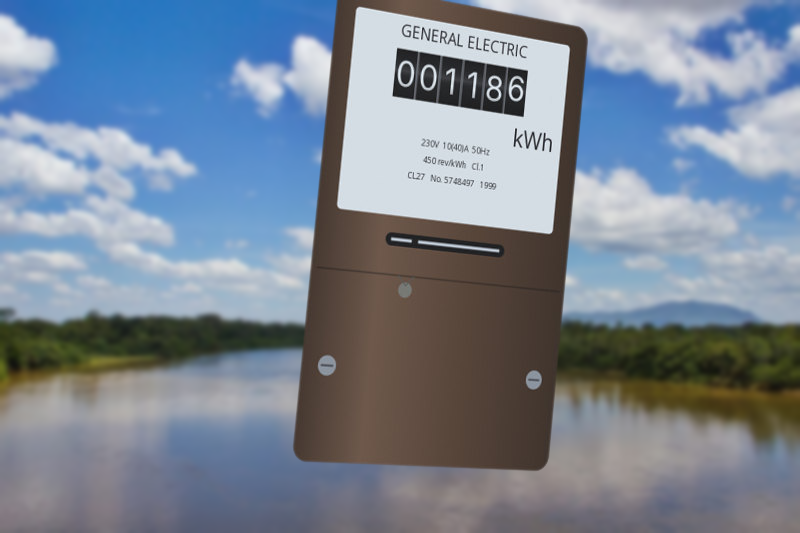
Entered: 1186 kWh
